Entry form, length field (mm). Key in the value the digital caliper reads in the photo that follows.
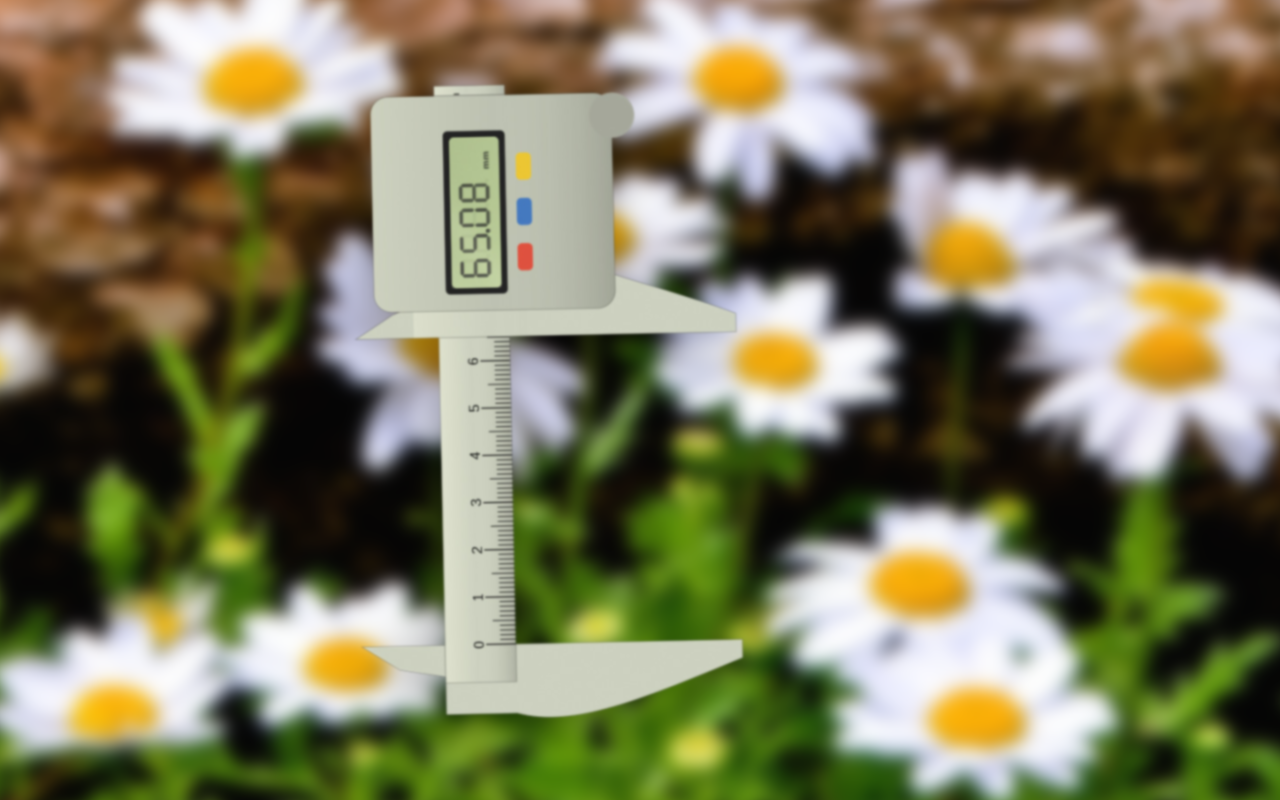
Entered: 65.08 mm
